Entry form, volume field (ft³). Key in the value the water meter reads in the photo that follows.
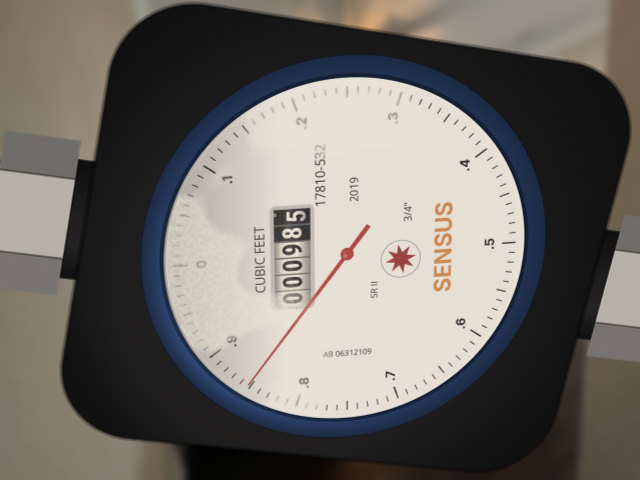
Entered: 984.85 ft³
